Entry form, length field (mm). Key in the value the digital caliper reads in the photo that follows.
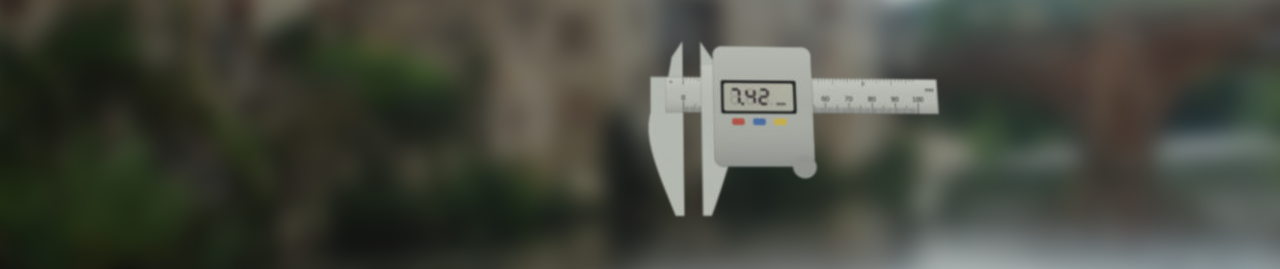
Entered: 7.42 mm
